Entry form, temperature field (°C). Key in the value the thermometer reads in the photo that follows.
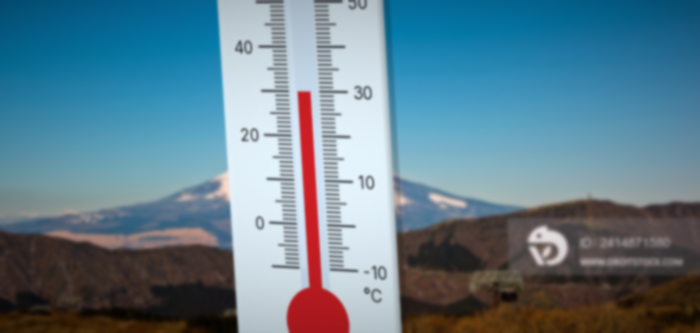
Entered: 30 °C
